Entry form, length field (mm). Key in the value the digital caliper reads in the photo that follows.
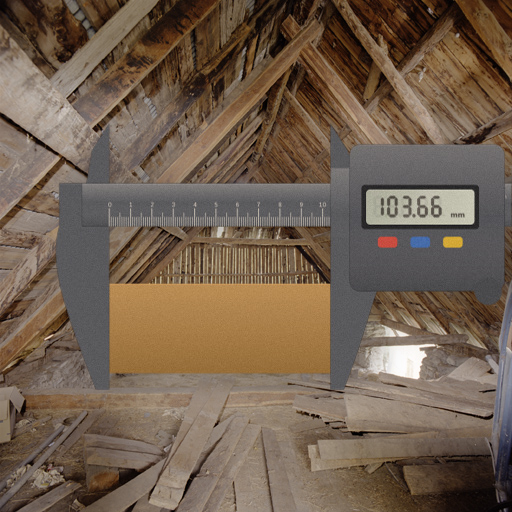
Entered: 103.66 mm
